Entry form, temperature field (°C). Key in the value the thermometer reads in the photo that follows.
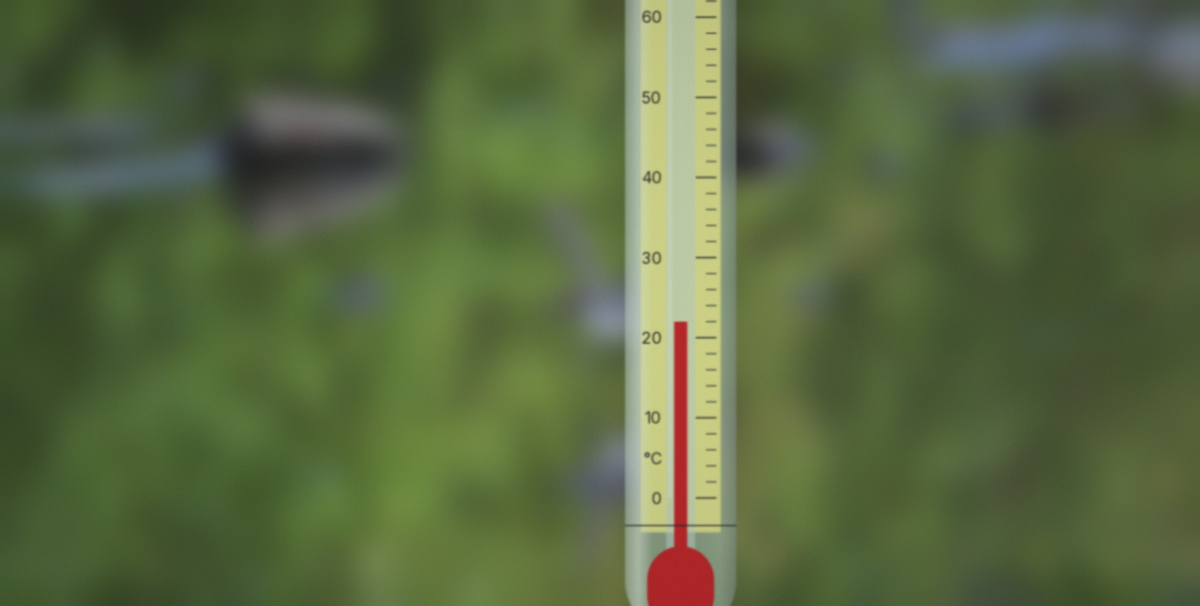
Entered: 22 °C
